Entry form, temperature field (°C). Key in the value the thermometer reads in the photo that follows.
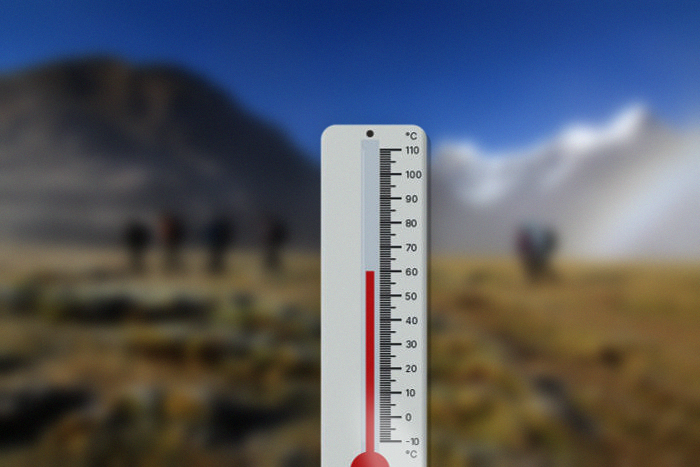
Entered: 60 °C
